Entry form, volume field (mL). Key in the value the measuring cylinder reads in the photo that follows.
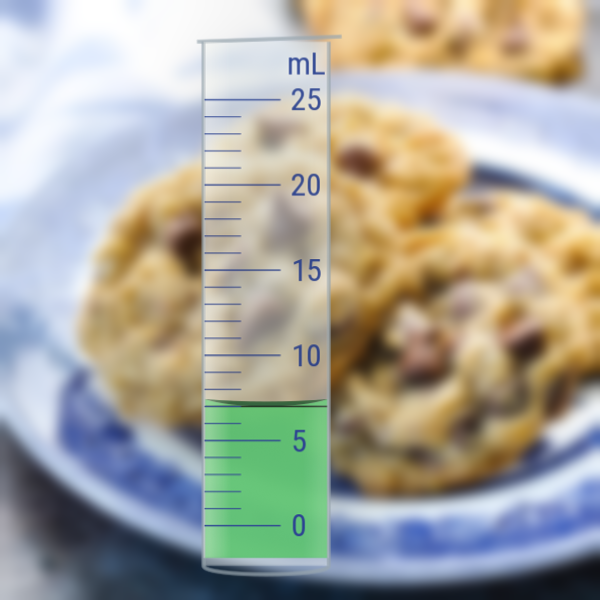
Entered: 7 mL
